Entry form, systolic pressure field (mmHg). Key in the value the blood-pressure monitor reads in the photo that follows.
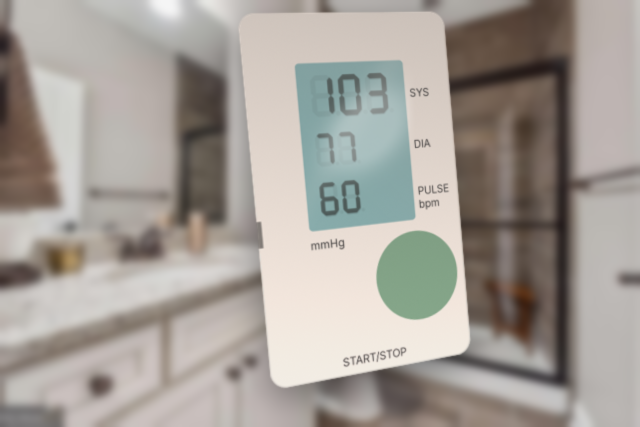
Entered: 103 mmHg
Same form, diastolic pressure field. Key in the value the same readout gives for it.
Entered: 77 mmHg
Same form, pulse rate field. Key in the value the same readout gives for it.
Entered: 60 bpm
